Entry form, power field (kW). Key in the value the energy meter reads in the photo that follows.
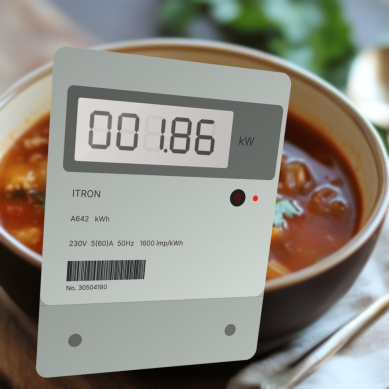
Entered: 1.86 kW
